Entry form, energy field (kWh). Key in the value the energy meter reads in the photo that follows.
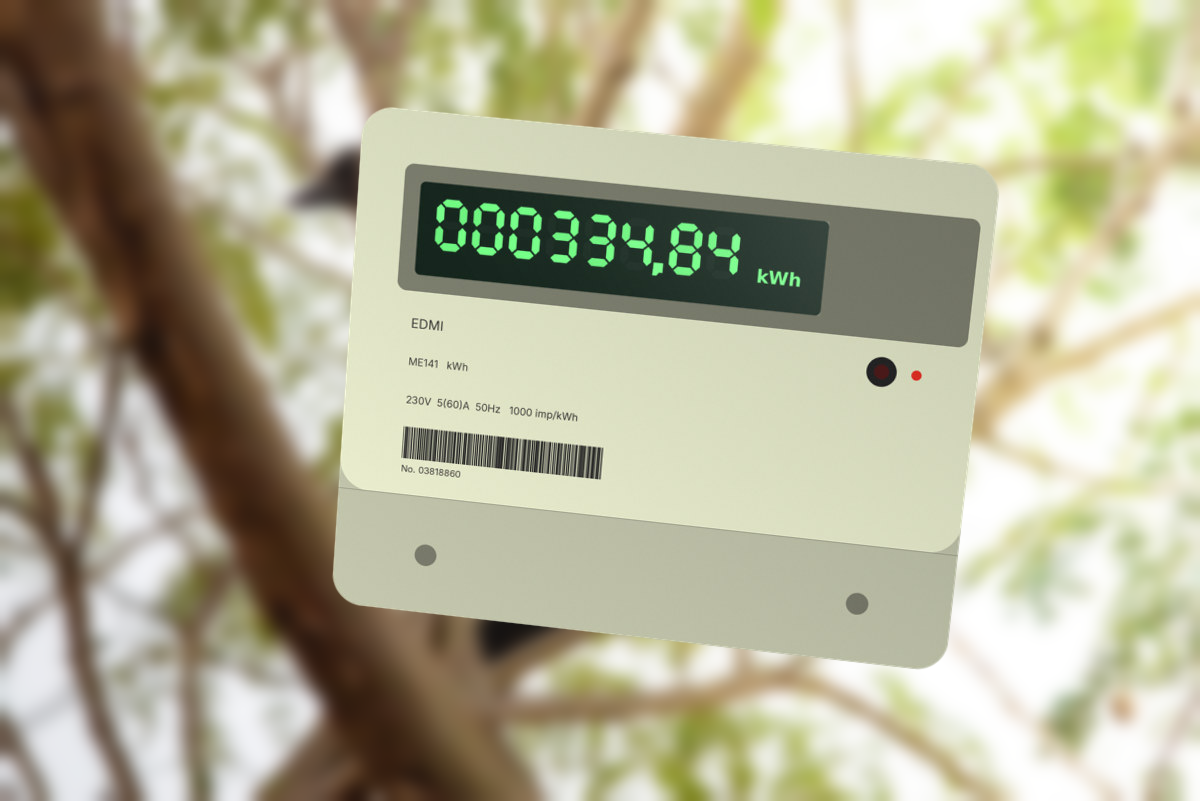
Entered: 334.84 kWh
